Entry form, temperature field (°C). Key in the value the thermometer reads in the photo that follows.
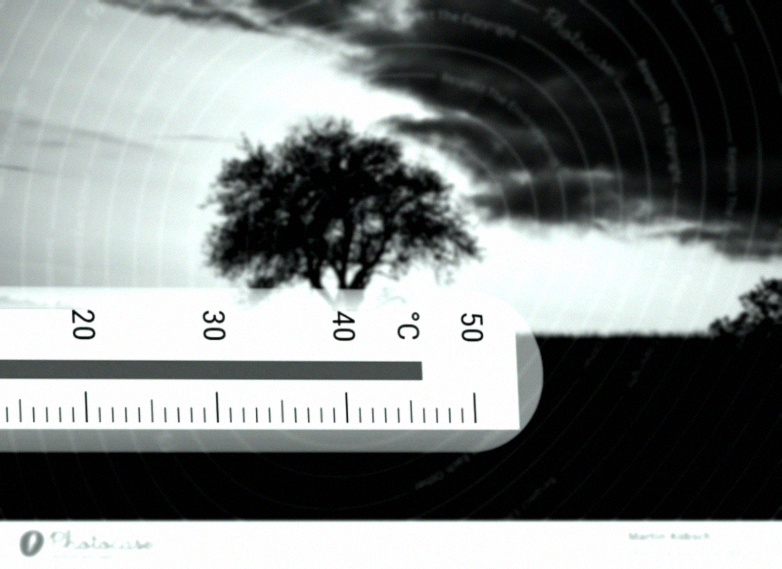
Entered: 46 °C
